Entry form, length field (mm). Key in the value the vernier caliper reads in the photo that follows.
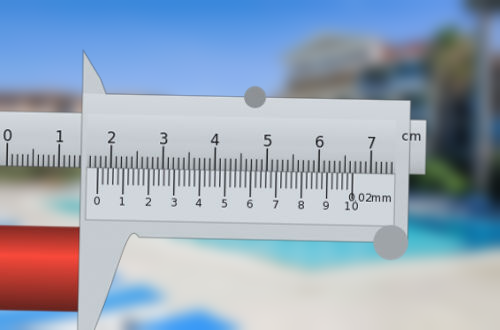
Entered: 17.5 mm
